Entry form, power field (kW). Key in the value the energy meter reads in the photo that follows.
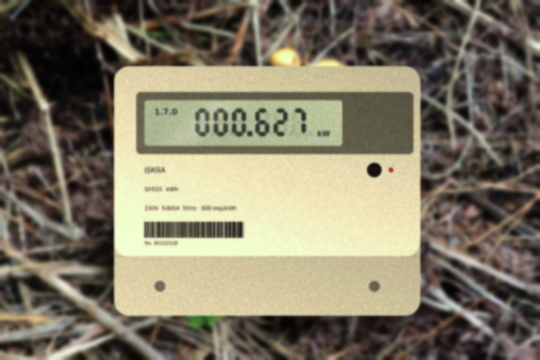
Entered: 0.627 kW
